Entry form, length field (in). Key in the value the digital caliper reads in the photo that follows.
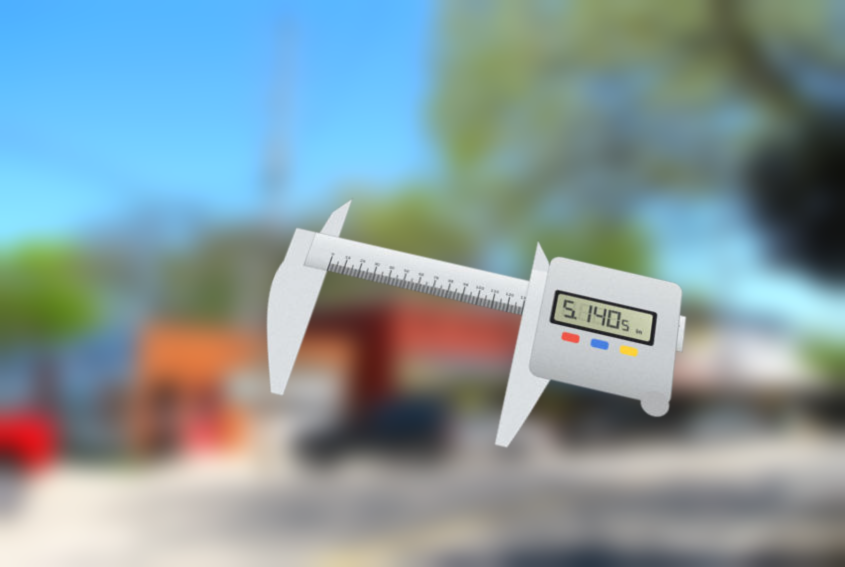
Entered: 5.1405 in
